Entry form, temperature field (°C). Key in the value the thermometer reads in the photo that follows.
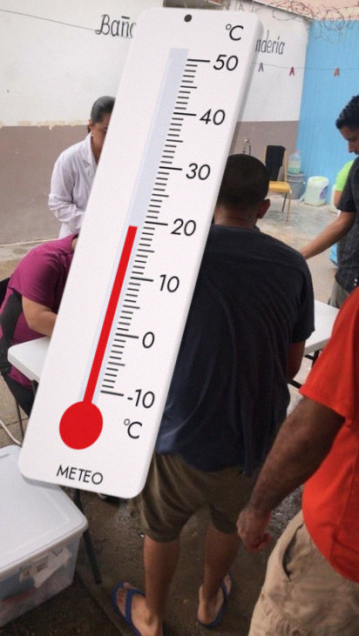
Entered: 19 °C
